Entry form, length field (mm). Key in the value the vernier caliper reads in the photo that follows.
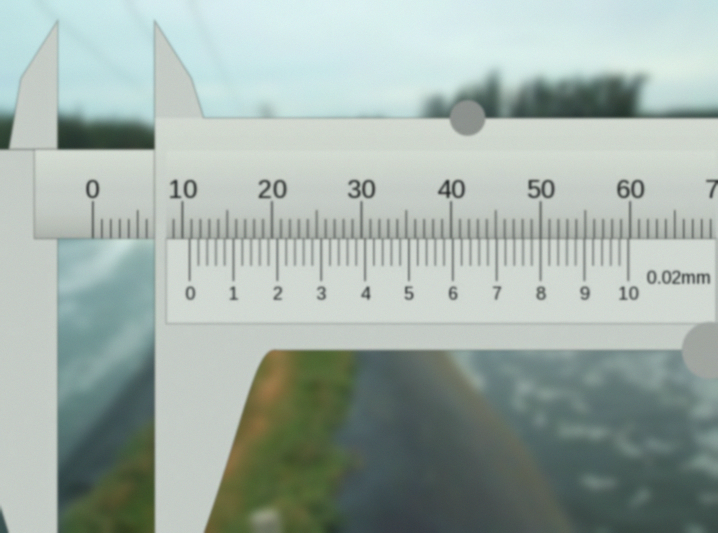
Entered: 10.8 mm
